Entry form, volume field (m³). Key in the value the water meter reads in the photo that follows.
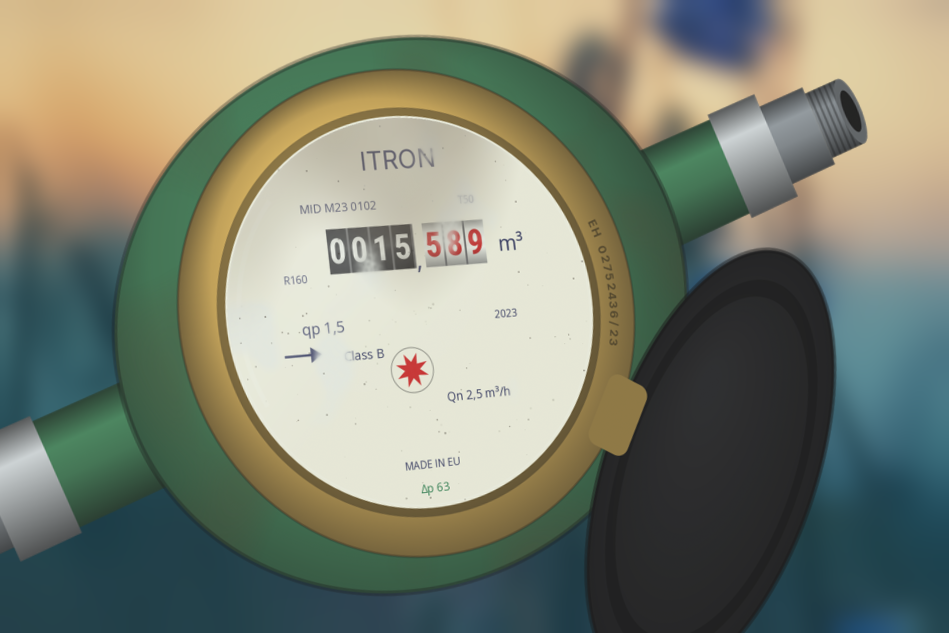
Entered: 15.589 m³
